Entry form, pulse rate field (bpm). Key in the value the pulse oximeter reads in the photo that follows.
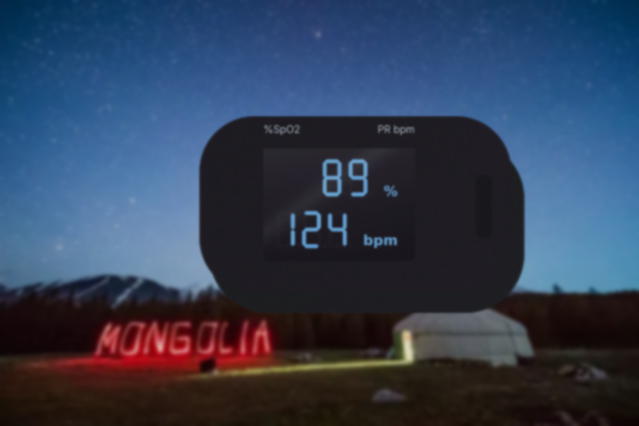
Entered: 124 bpm
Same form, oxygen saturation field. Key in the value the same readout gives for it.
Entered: 89 %
